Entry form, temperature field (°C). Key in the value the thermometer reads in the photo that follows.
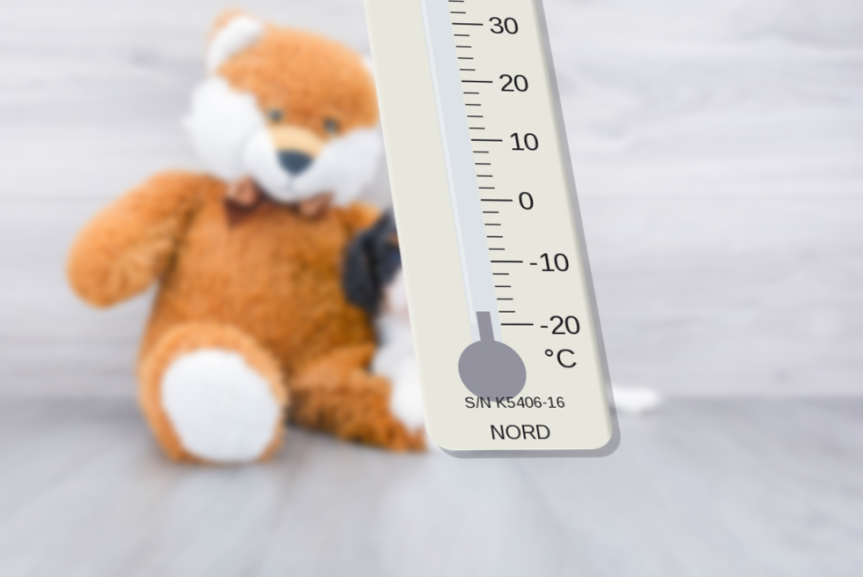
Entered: -18 °C
